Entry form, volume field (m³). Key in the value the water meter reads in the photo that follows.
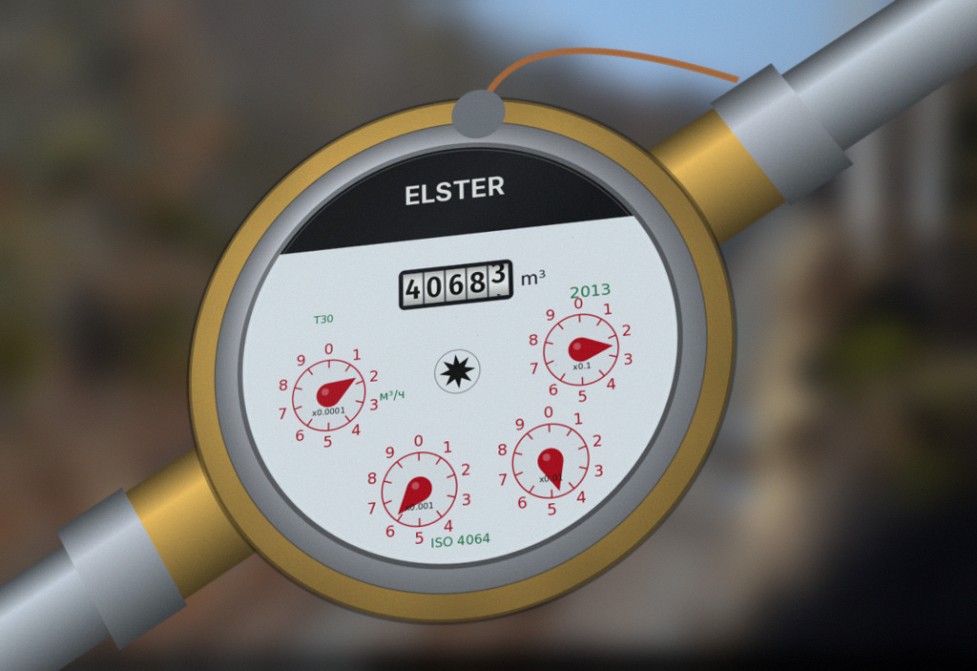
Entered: 40683.2461 m³
